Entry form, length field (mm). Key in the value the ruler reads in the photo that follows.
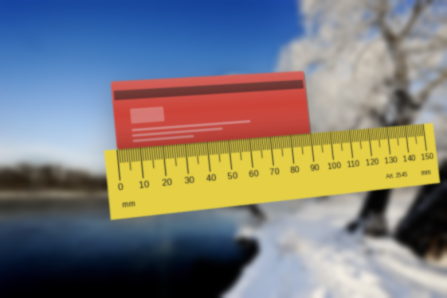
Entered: 90 mm
